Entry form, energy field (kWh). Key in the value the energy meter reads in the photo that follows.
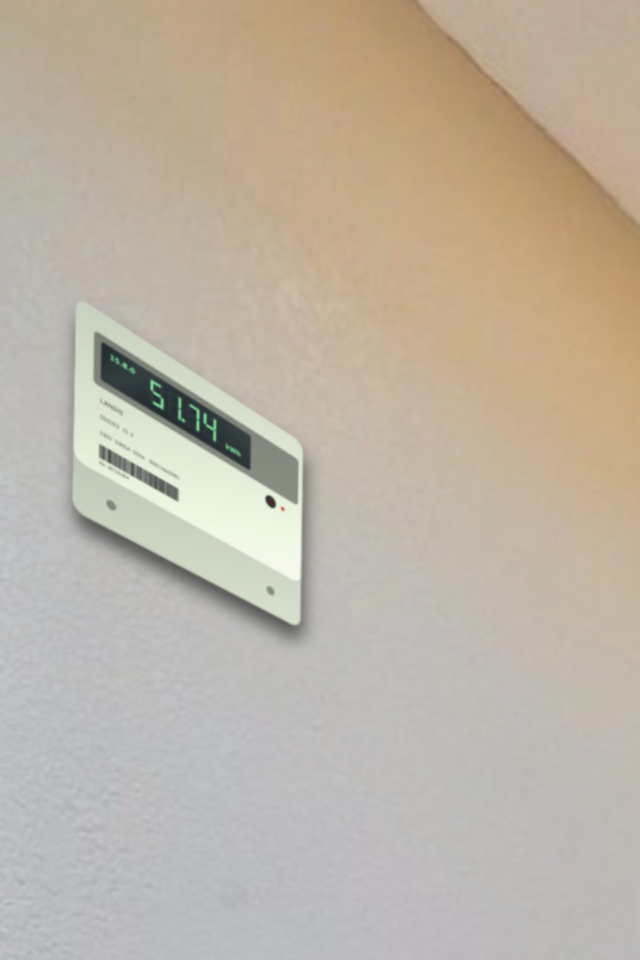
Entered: 51.74 kWh
